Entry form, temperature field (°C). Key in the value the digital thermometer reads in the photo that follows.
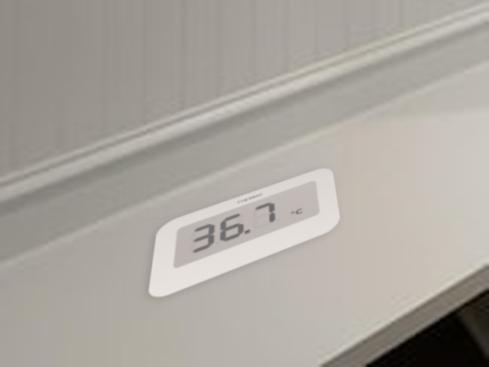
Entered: 36.7 °C
